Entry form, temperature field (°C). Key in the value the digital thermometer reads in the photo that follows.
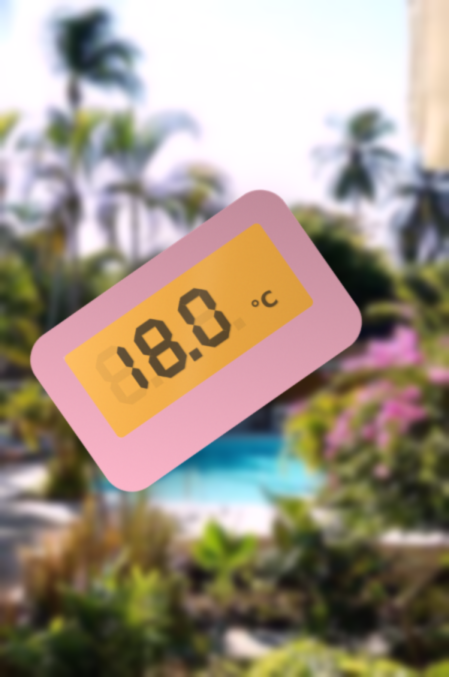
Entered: 18.0 °C
